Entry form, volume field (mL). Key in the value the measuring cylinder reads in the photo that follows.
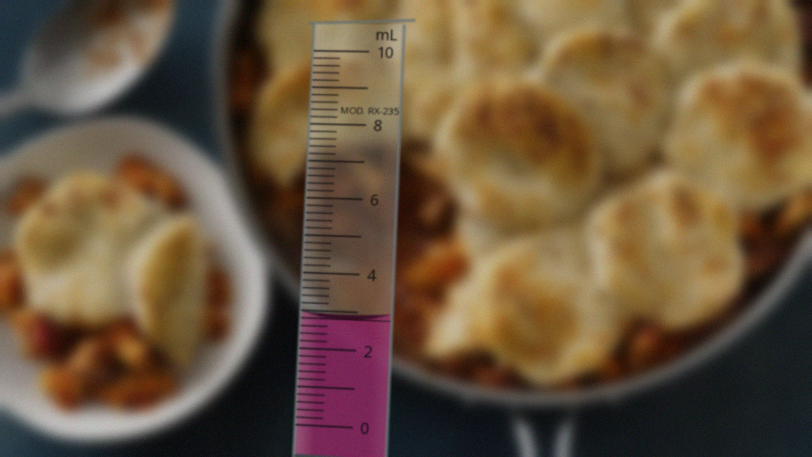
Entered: 2.8 mL
